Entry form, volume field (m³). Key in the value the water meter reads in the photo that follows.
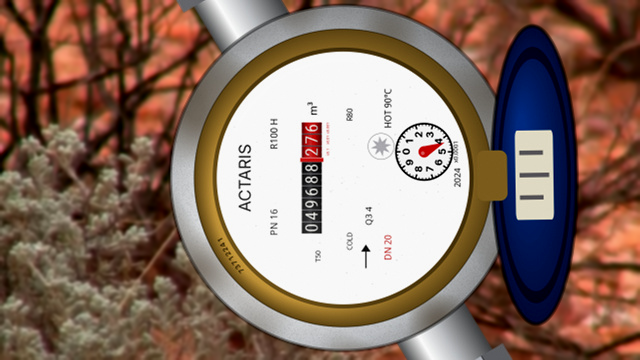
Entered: 49688.2764 m³
